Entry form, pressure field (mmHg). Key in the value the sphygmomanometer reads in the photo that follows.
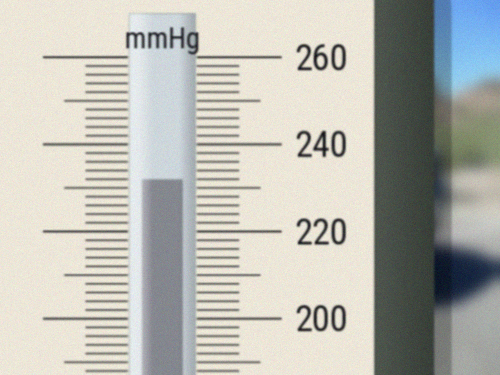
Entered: 232 mmHg
